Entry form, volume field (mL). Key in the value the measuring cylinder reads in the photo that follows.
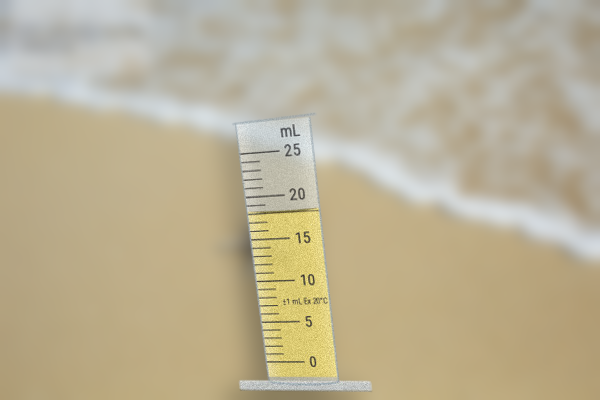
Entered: 18 mL
